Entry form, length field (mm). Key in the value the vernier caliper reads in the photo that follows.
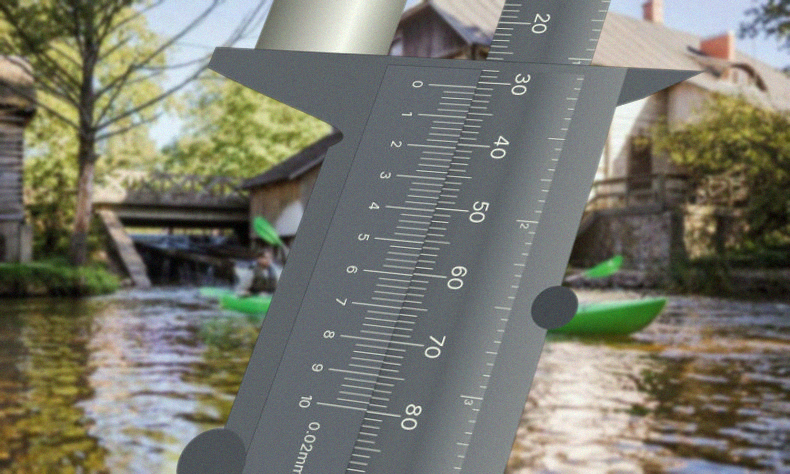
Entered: 30.8 mm
